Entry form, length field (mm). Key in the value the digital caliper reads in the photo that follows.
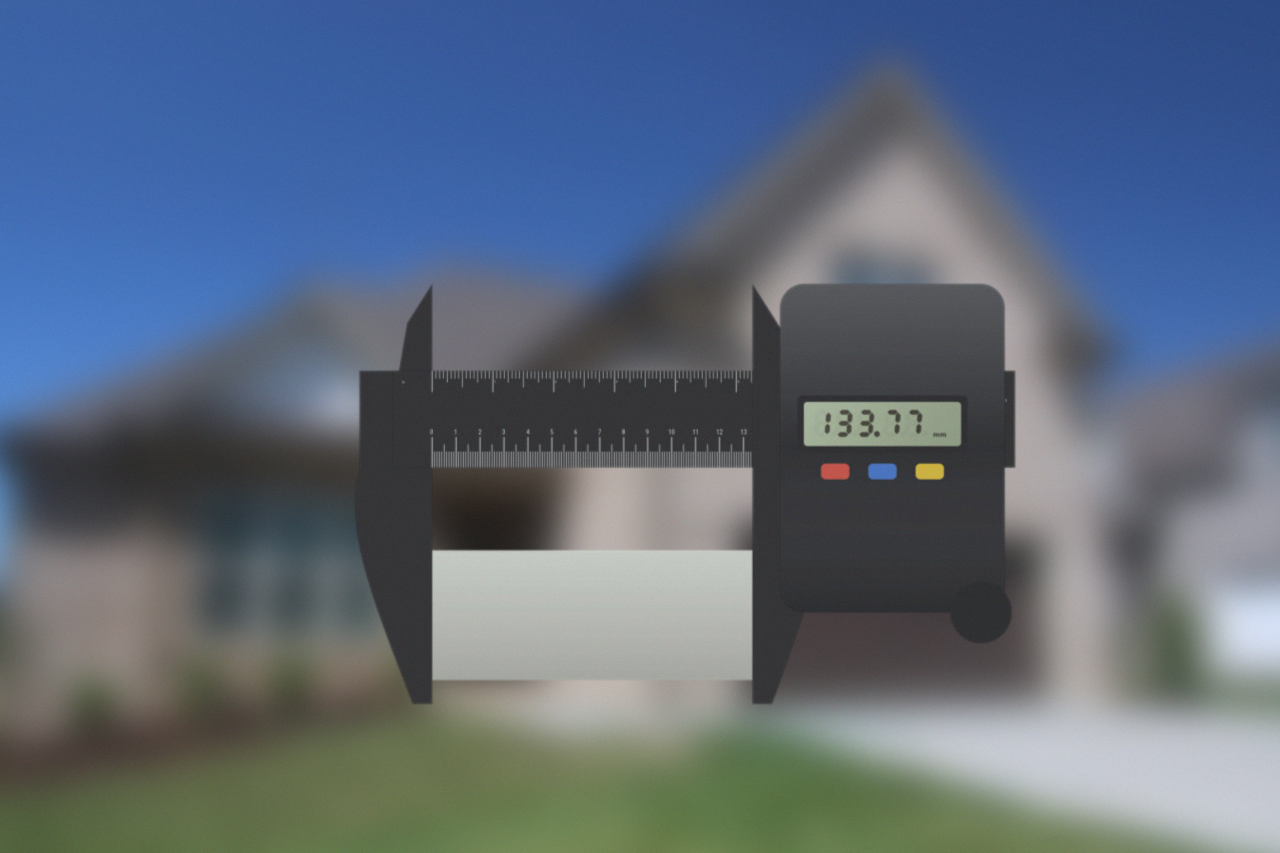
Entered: 133.77 mm
